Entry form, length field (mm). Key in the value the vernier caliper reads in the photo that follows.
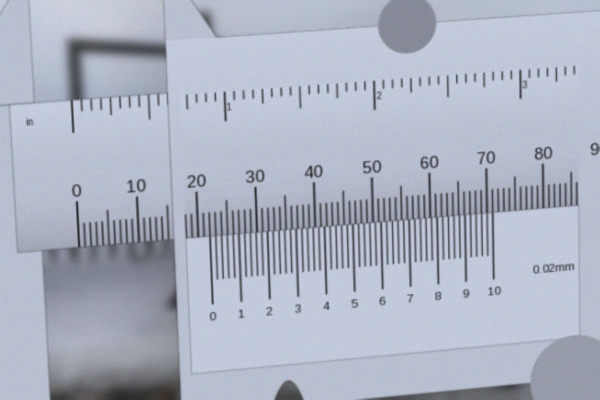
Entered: 22.0 mm
